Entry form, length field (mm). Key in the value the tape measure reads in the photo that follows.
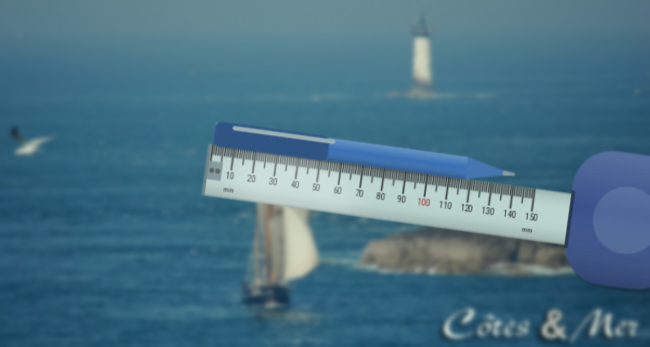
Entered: 140 mm
